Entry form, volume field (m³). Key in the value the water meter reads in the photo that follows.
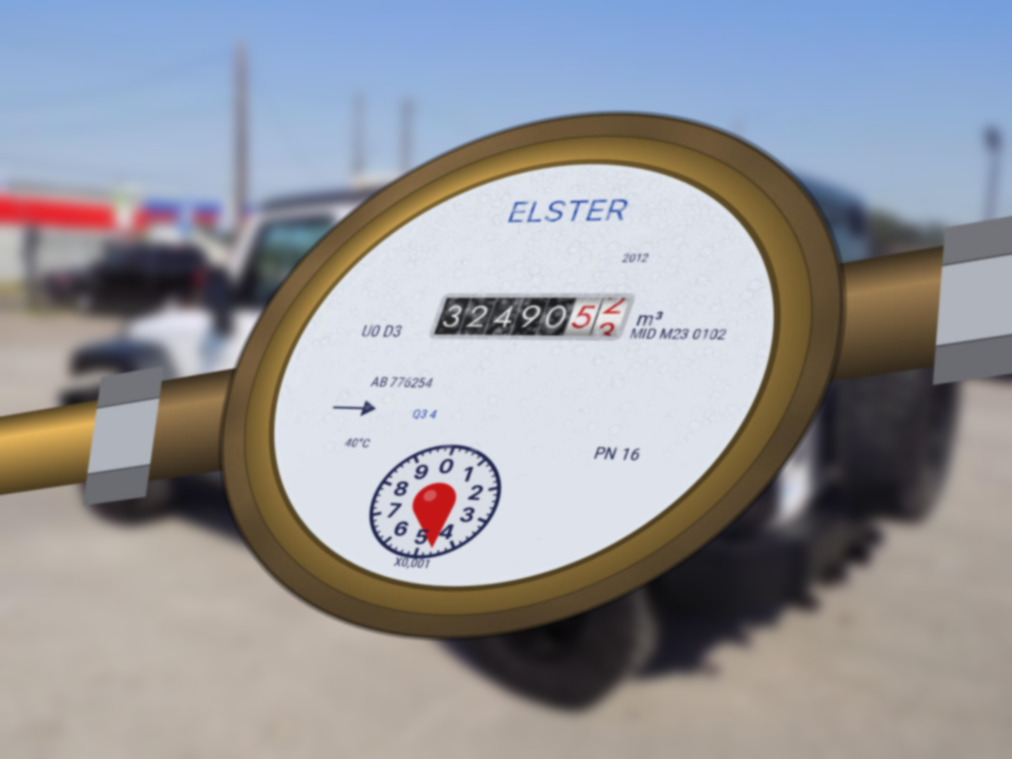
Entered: 32490.524 m³
